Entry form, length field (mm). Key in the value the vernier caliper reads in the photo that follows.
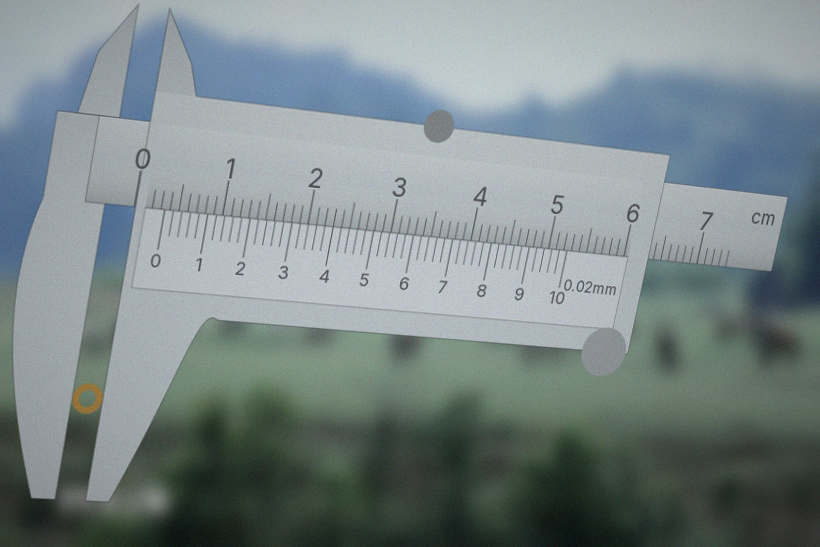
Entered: 3.4 mm
